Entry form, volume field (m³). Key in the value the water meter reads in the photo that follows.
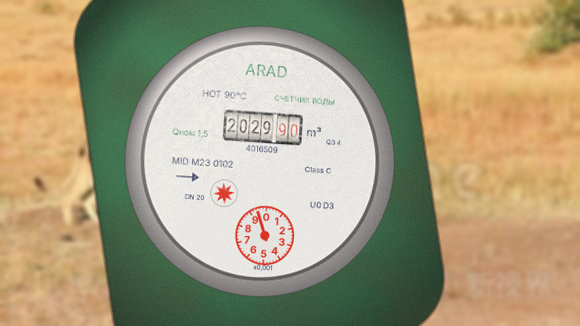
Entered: 2029.899 m³
